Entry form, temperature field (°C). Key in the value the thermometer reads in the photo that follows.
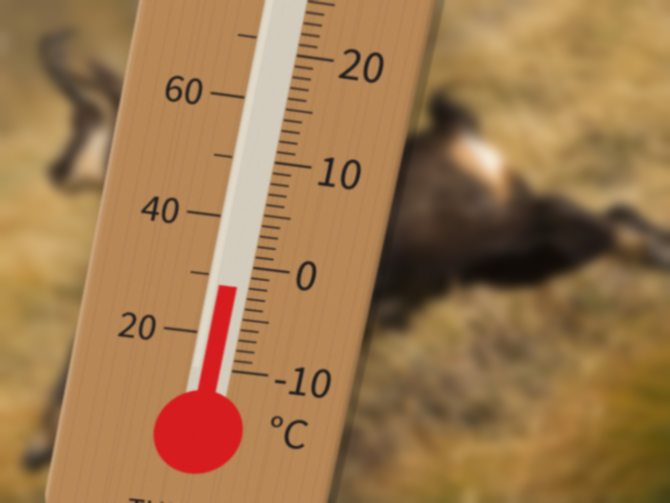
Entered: -2 °C
